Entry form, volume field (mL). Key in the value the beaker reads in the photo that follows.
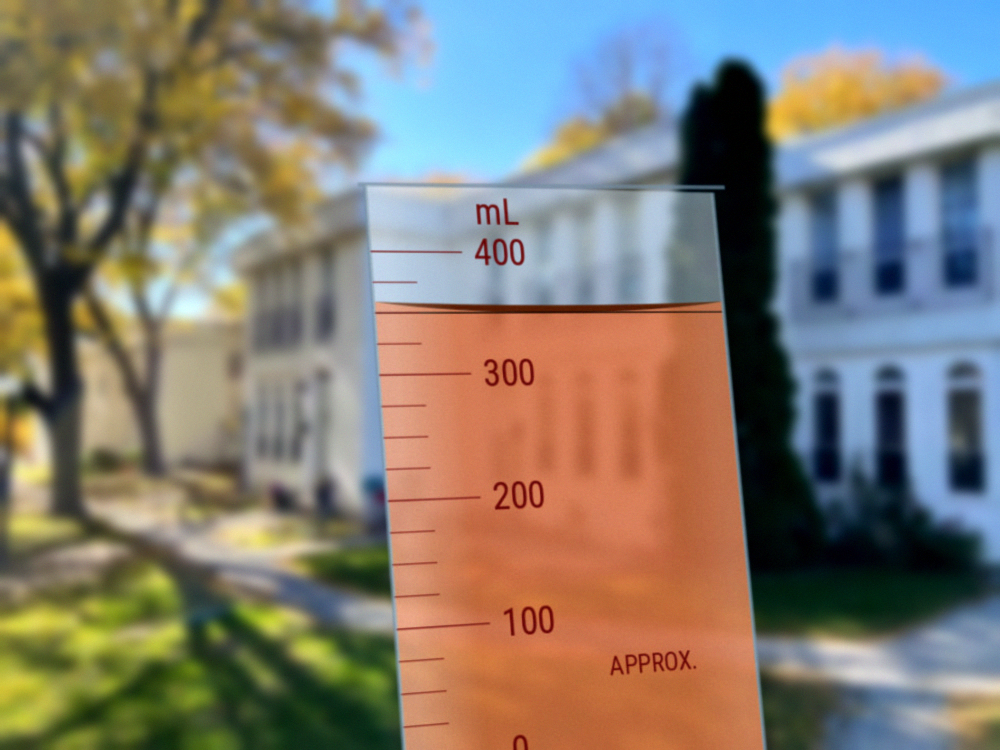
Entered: 350 mL
